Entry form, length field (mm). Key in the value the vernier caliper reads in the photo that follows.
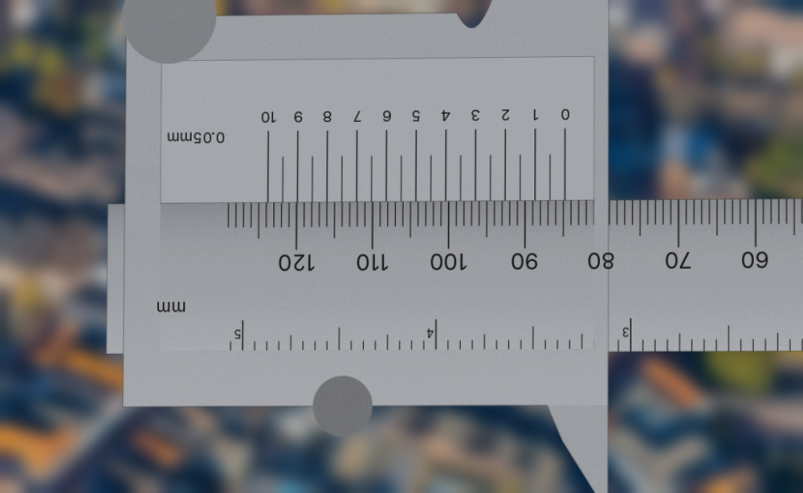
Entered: 84.8 mm
